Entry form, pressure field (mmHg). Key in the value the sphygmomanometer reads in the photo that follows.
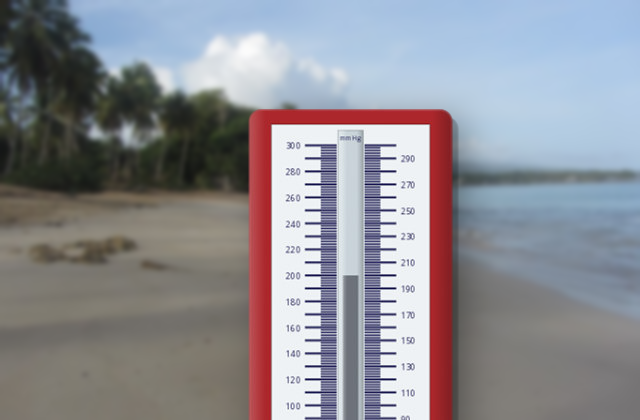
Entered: 200 mmHg
